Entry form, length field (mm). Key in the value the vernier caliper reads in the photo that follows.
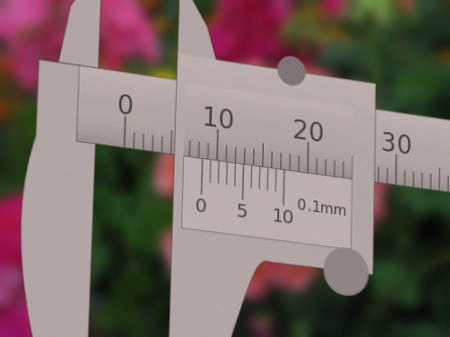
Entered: 8.4 mm
